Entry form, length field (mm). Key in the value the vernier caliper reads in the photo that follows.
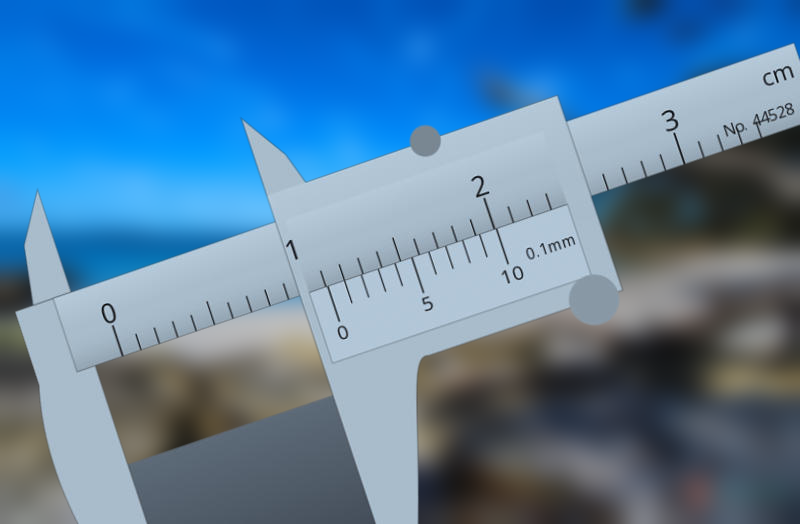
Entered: 11.1 mm
